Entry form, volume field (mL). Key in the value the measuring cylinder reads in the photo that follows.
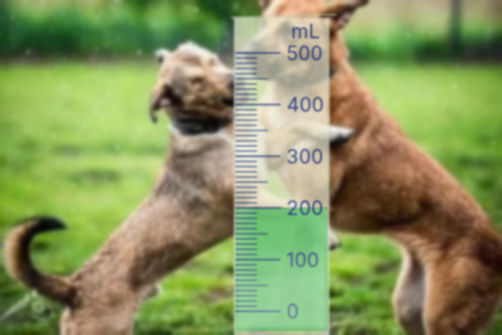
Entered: 200 mL
